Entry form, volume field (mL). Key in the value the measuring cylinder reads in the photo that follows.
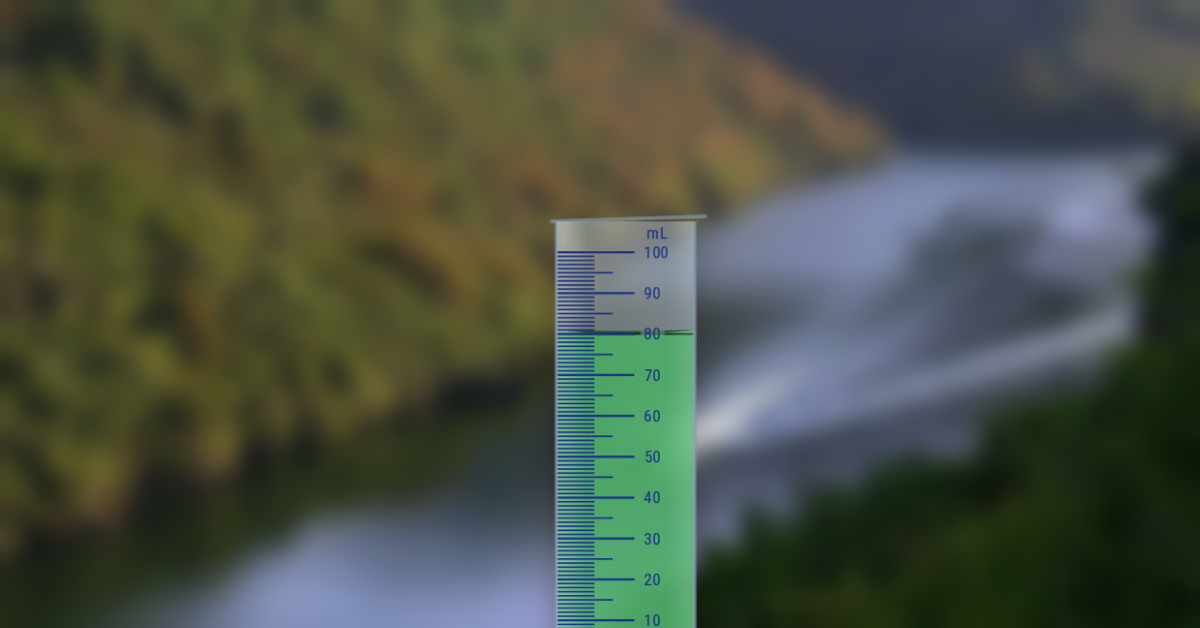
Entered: 80 mL
